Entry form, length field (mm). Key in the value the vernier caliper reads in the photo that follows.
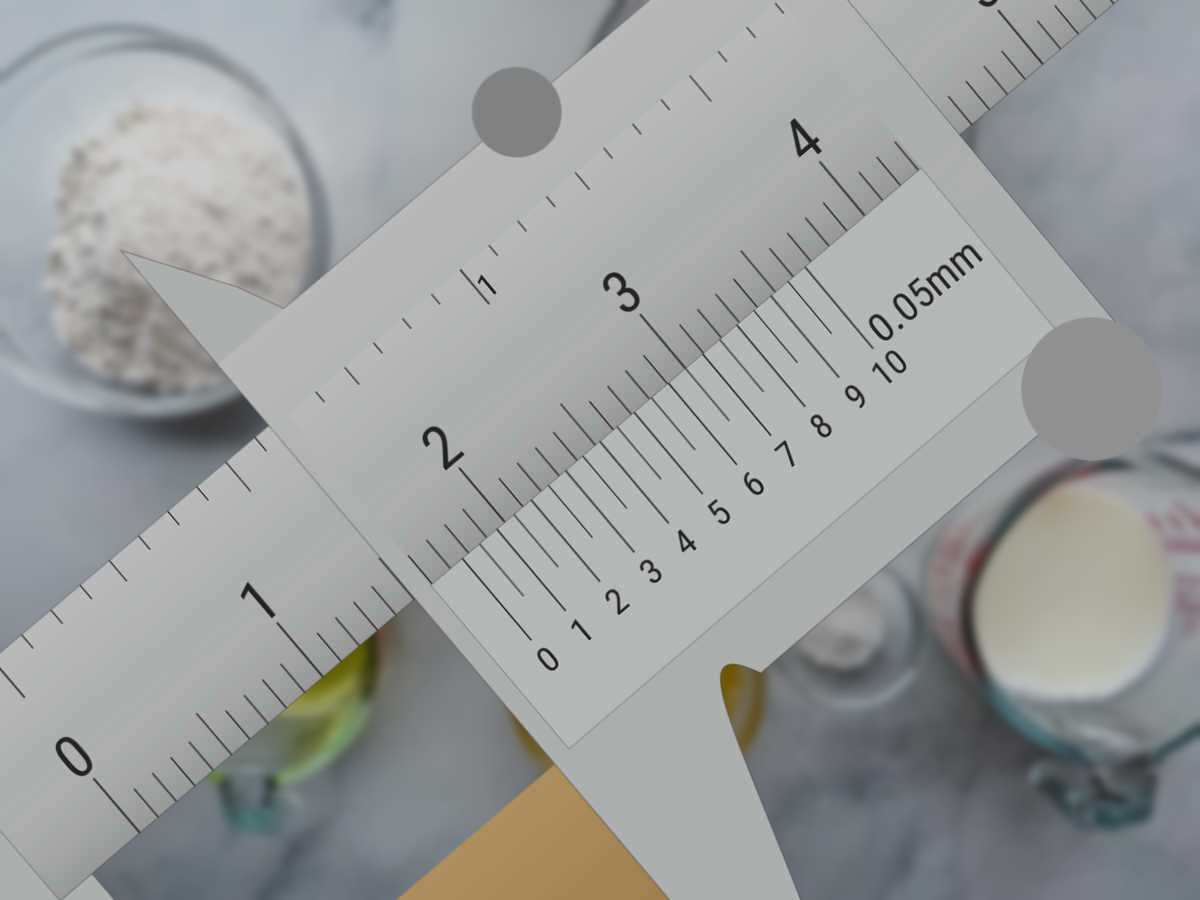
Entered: 17.65 mm
